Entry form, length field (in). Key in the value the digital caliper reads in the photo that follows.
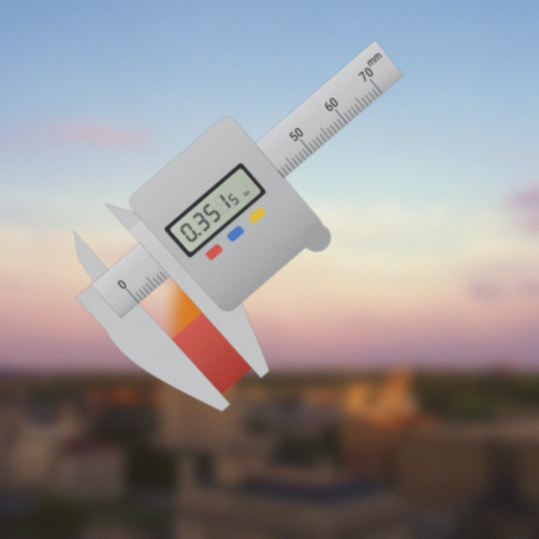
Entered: 0.3515 in
